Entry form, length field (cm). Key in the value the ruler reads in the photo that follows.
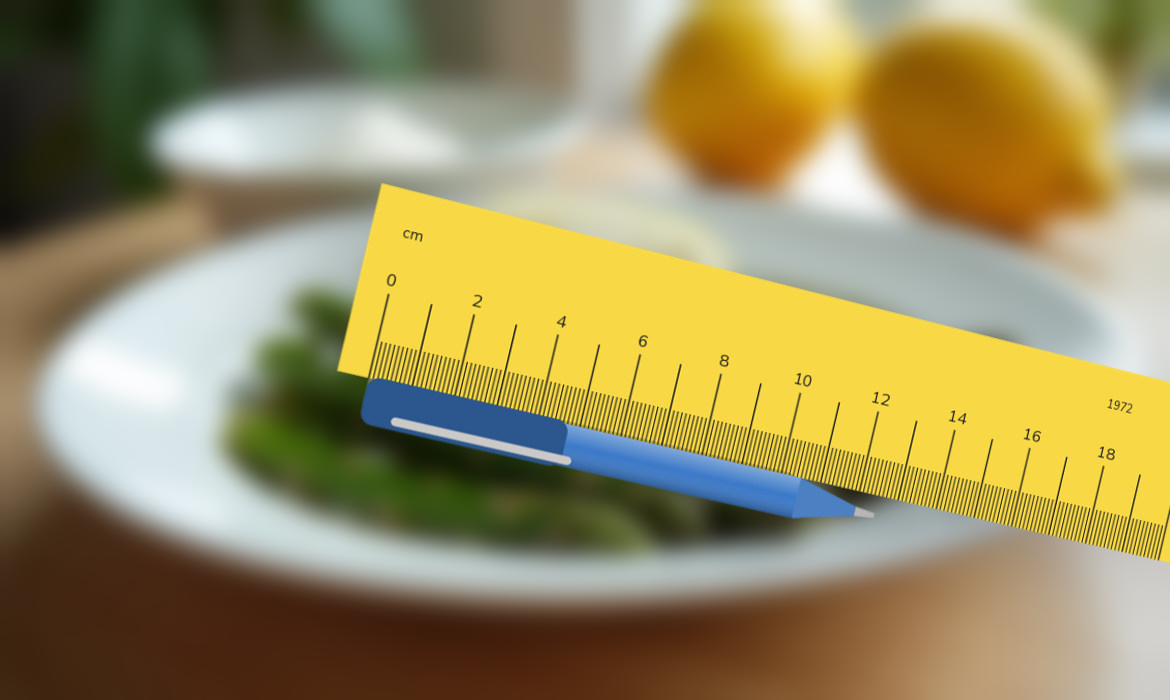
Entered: 12.5 cm
